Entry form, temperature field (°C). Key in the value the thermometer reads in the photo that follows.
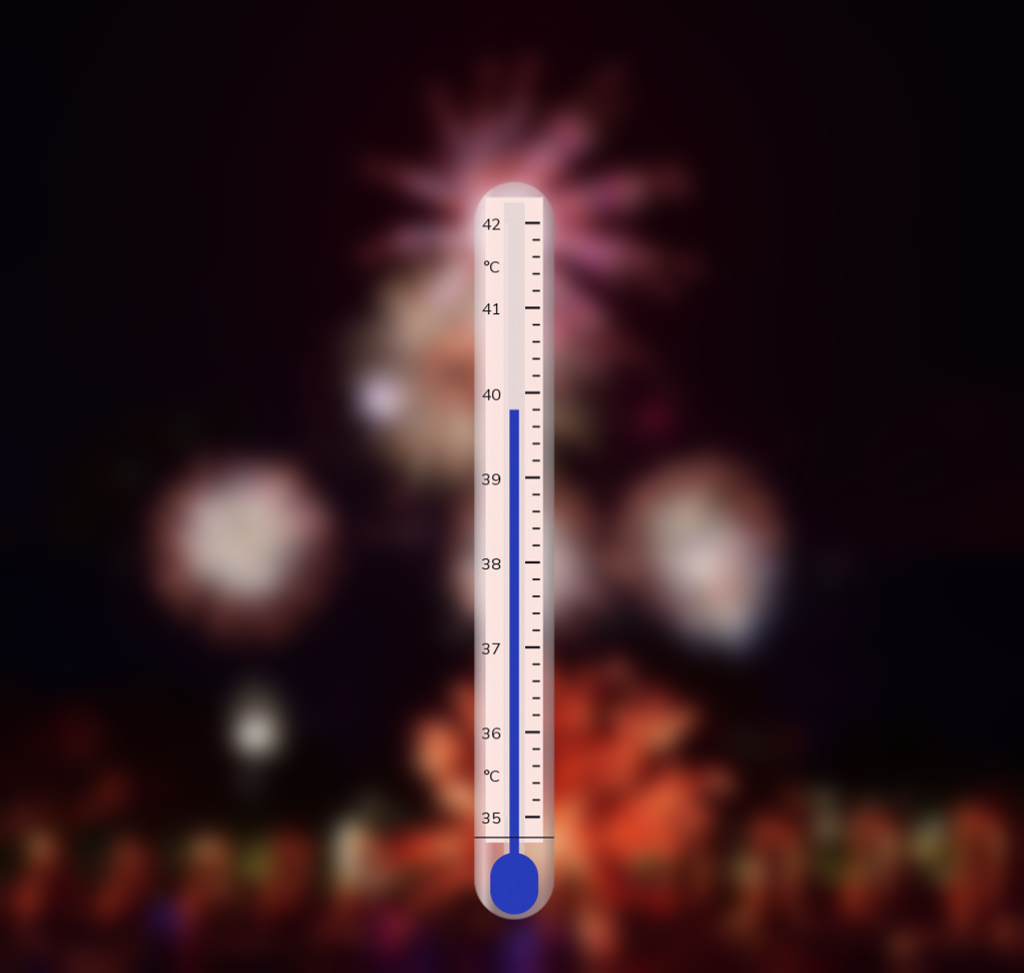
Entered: 39.8 °C
